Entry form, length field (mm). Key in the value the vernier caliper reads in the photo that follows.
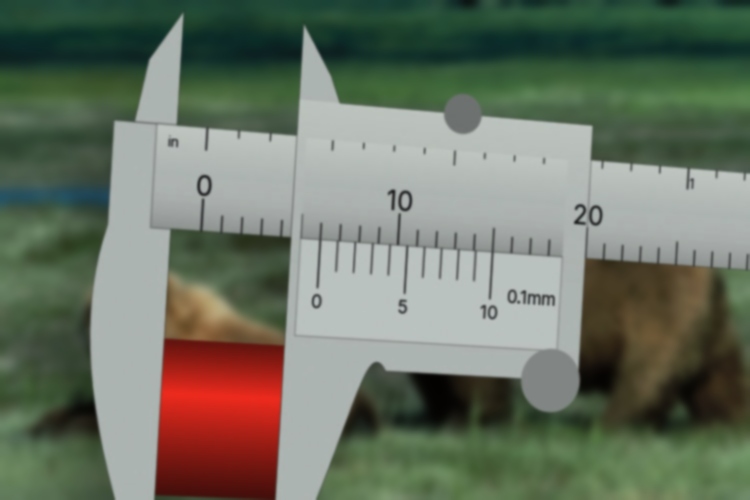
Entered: 6.0 mm
